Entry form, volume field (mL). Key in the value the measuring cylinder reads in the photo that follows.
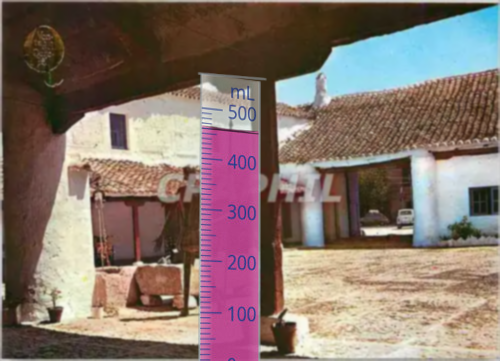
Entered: 460 mL
